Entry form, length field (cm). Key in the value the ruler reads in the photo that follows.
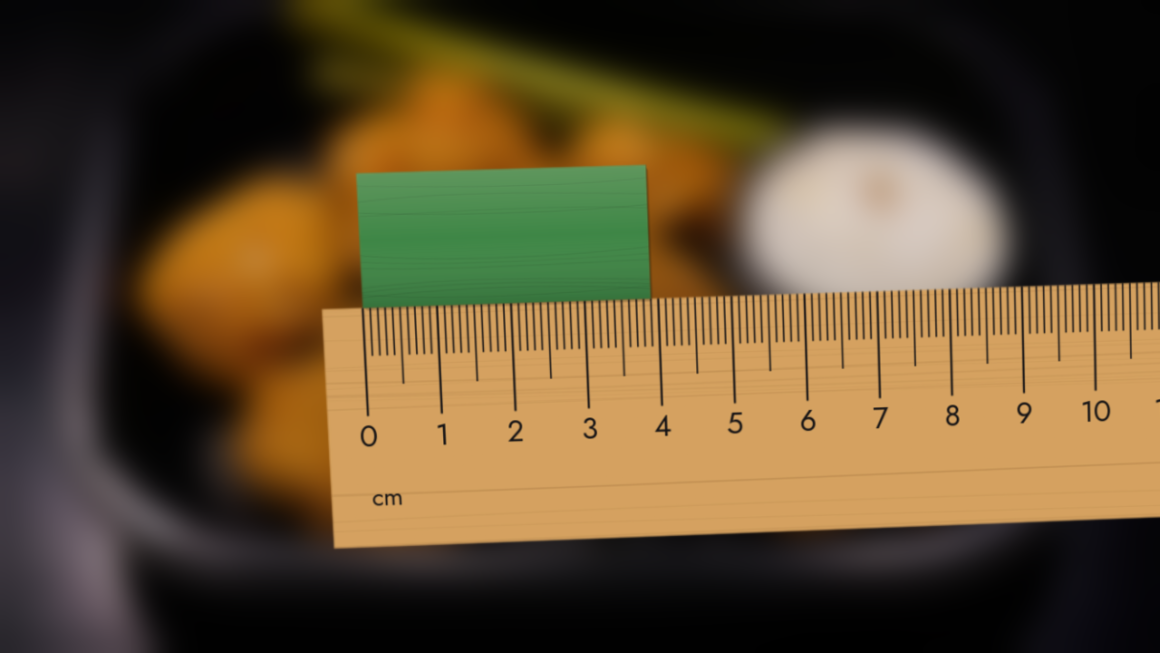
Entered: 3.9 cm
